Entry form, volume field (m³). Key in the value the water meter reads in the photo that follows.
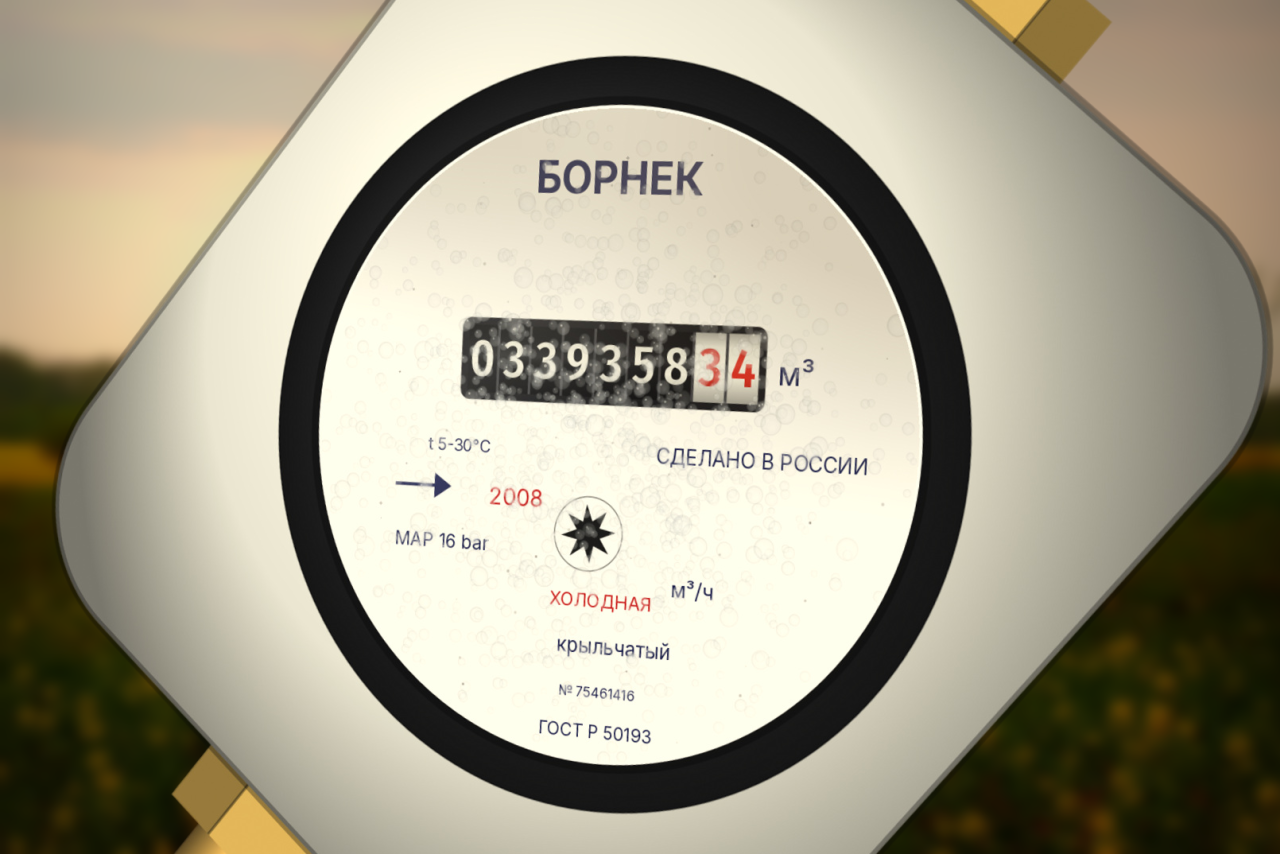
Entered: 339358.34 m³
